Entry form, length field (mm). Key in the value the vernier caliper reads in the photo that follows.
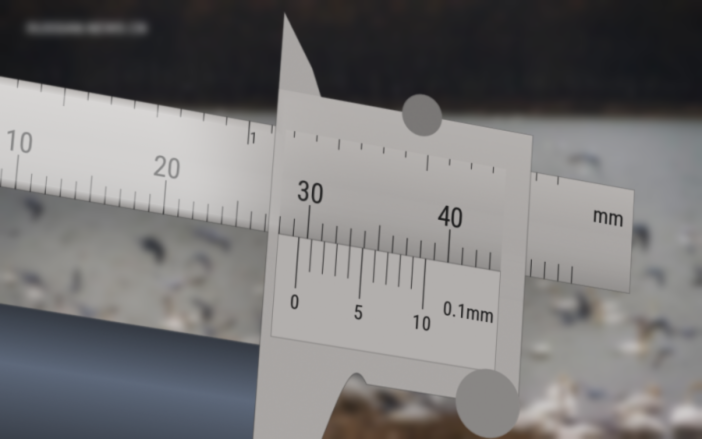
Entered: 29.4 mm
